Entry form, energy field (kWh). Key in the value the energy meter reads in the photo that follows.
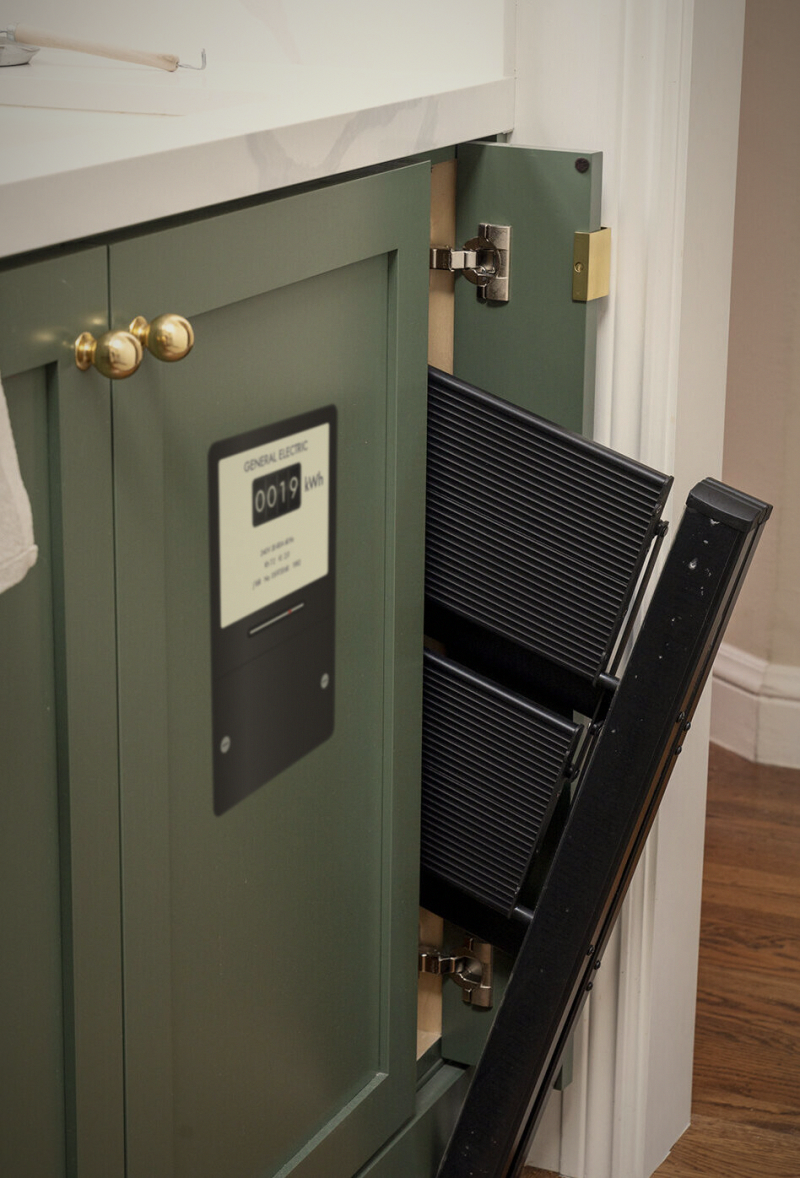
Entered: 19 kWh
